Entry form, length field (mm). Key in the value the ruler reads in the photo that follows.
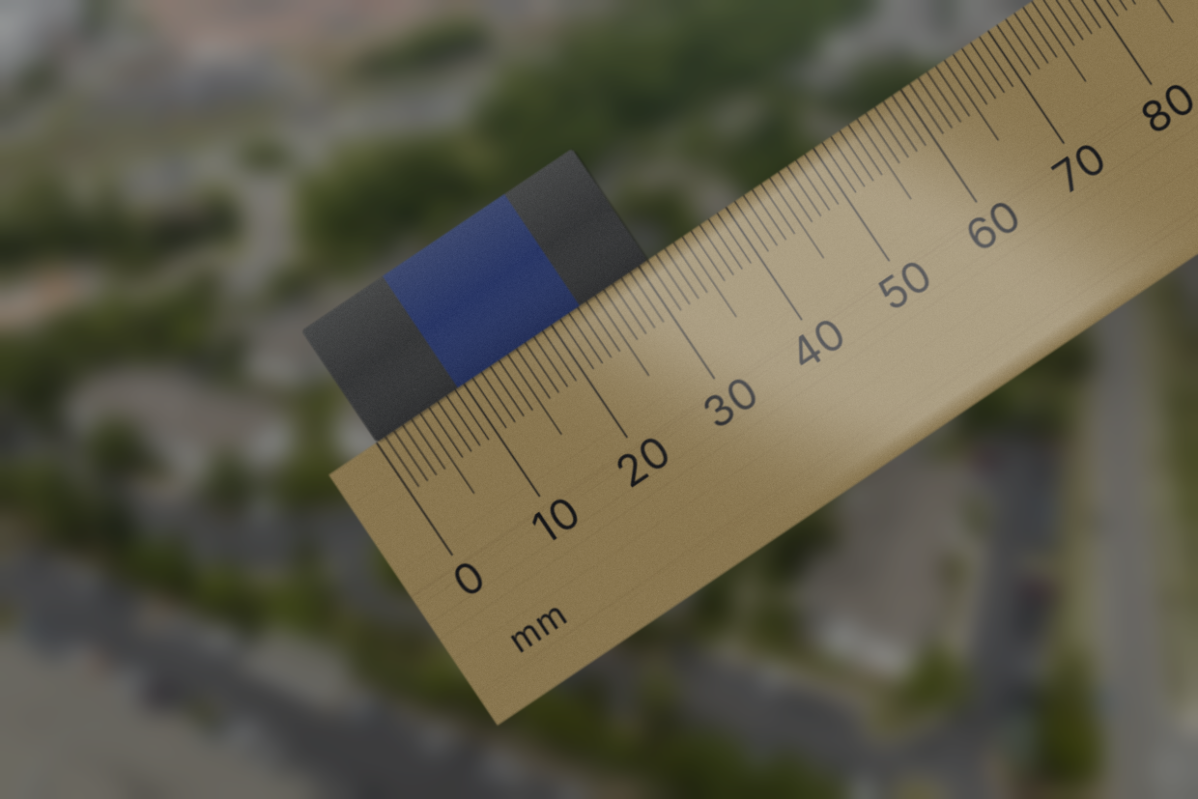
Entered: 31 mm
